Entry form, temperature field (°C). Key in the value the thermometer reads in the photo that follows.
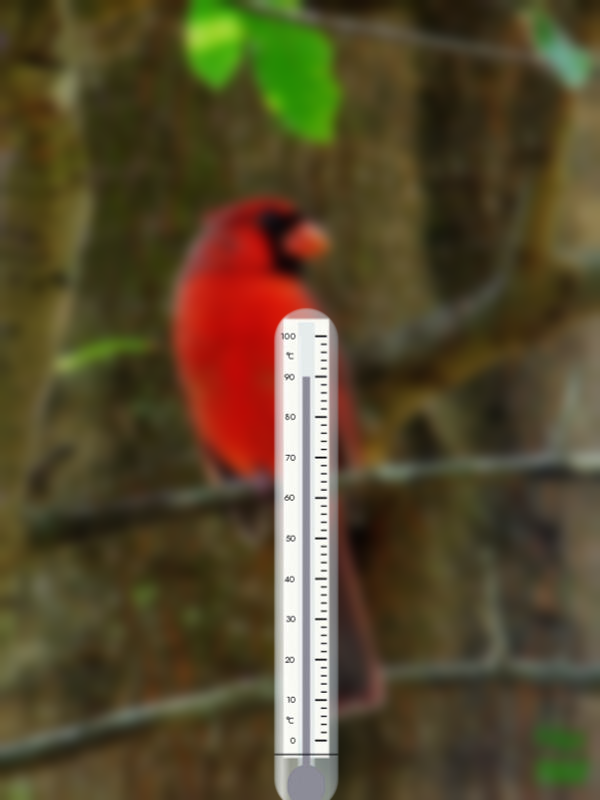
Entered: 90 °C
